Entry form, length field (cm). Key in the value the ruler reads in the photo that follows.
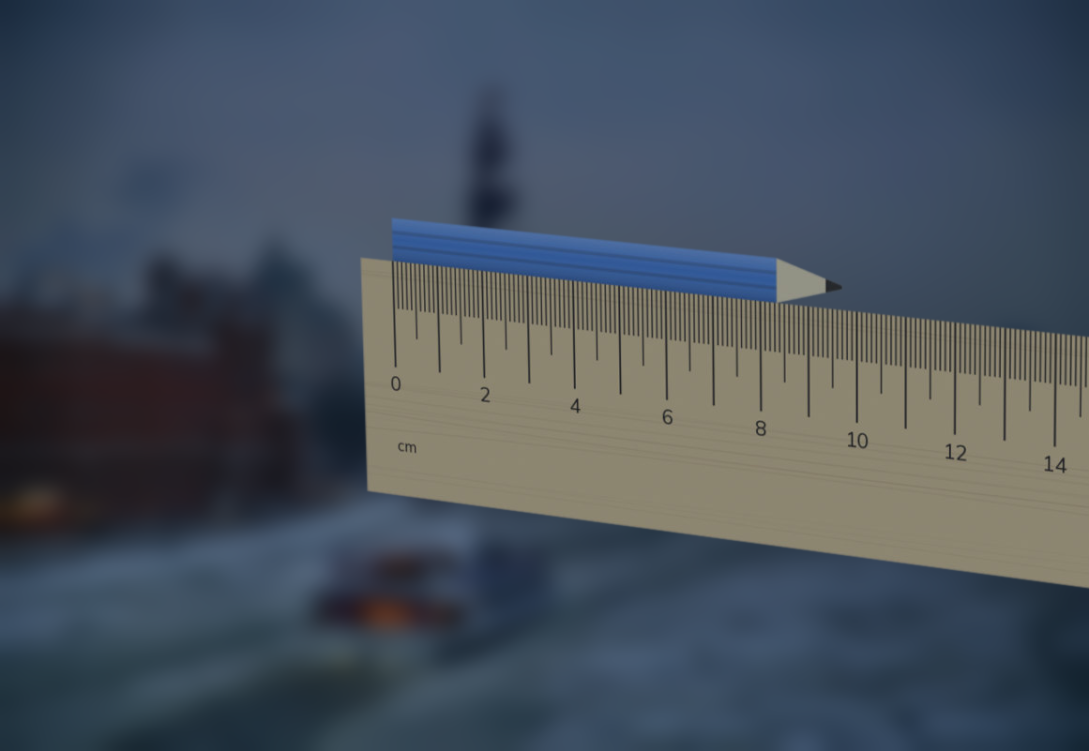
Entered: 9.7 cm
